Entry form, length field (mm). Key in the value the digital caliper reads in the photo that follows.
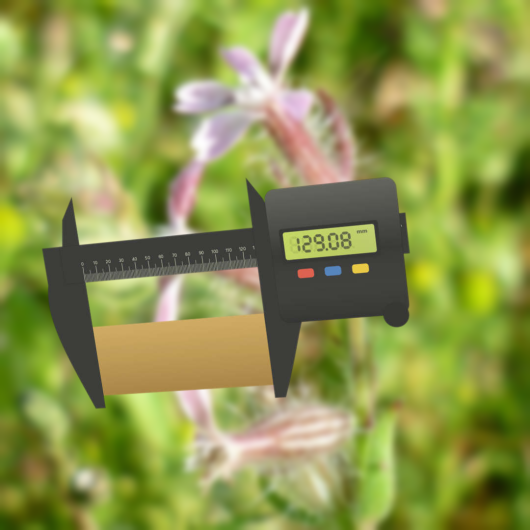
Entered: 129.08 mm
